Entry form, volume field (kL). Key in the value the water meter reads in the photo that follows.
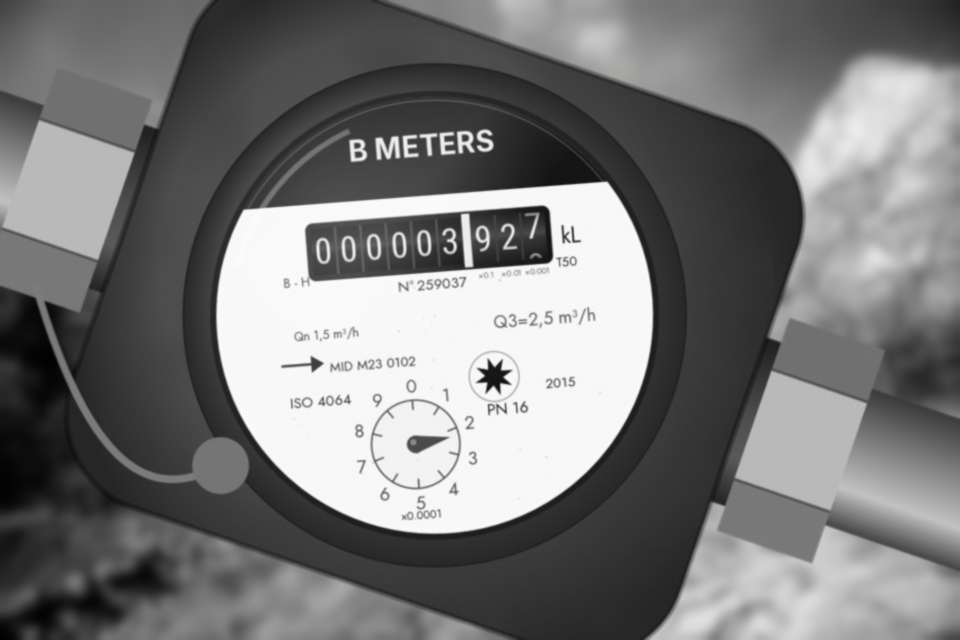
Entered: 3.9272 kL
